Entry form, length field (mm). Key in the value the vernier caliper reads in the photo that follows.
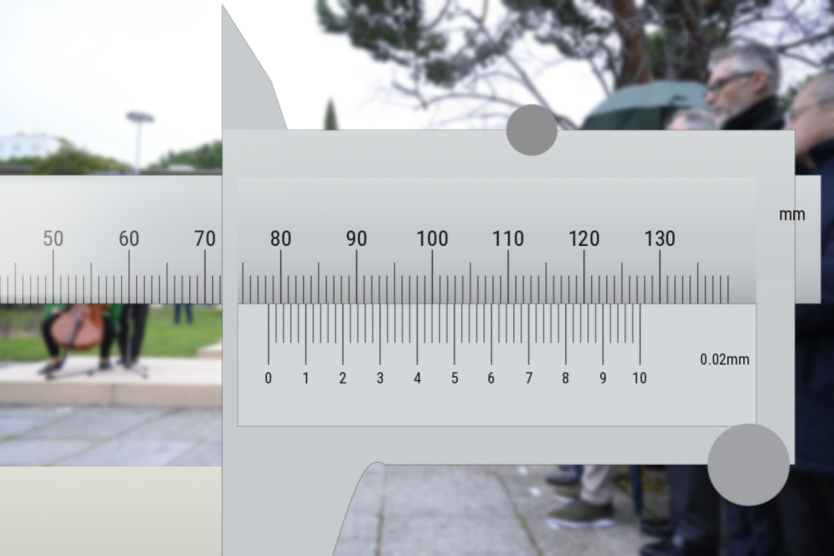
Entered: 78.4 mm
